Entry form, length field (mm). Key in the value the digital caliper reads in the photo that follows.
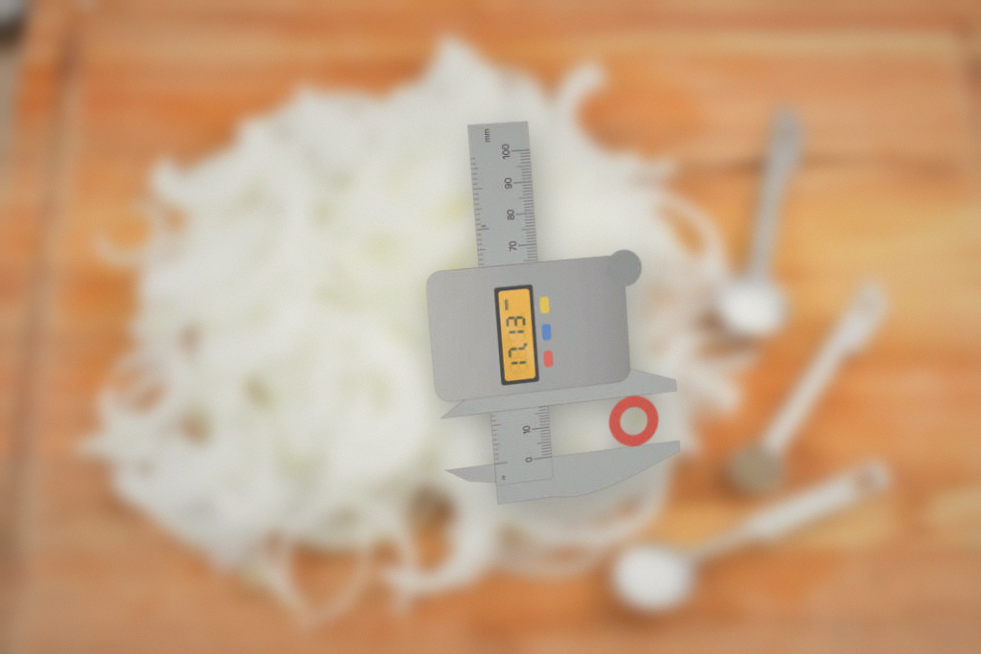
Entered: 17.13 mm
